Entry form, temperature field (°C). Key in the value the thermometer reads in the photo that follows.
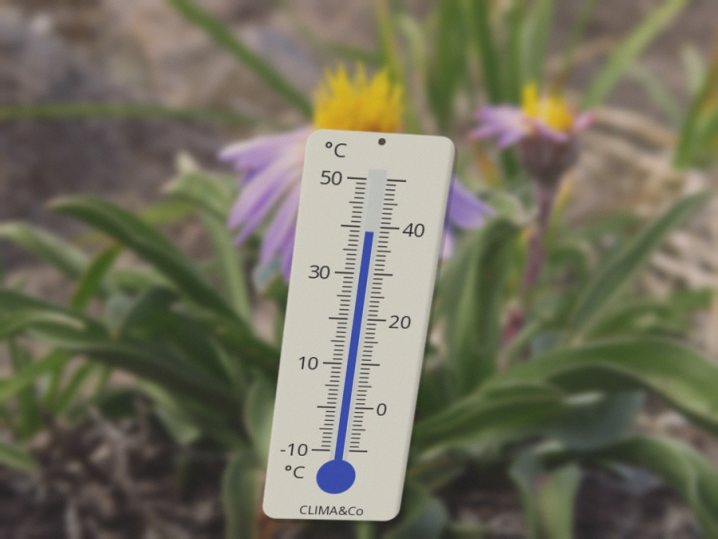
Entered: 39 °C
